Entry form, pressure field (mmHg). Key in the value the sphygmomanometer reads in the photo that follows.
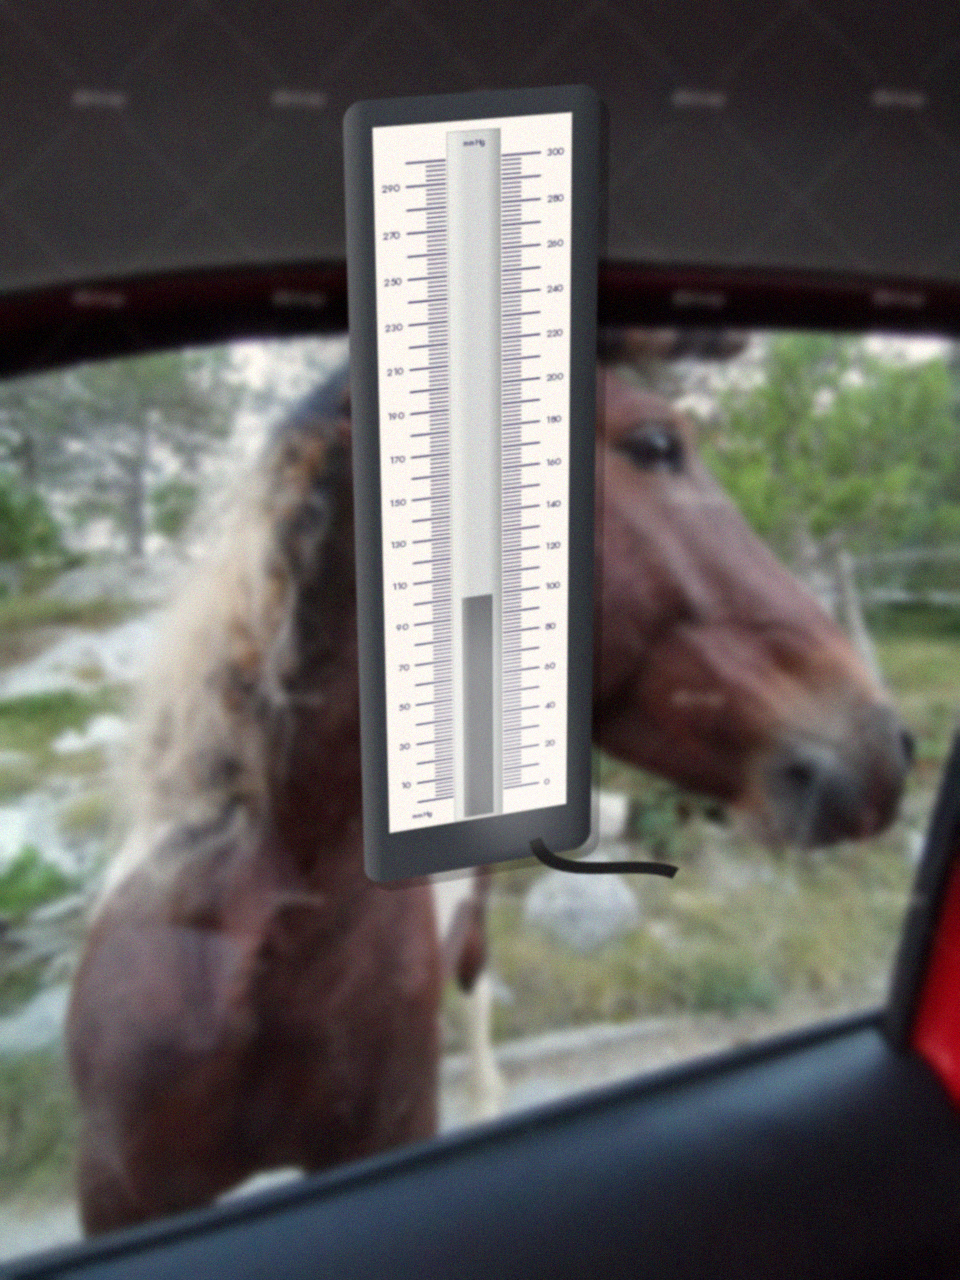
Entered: 100 mmHg
